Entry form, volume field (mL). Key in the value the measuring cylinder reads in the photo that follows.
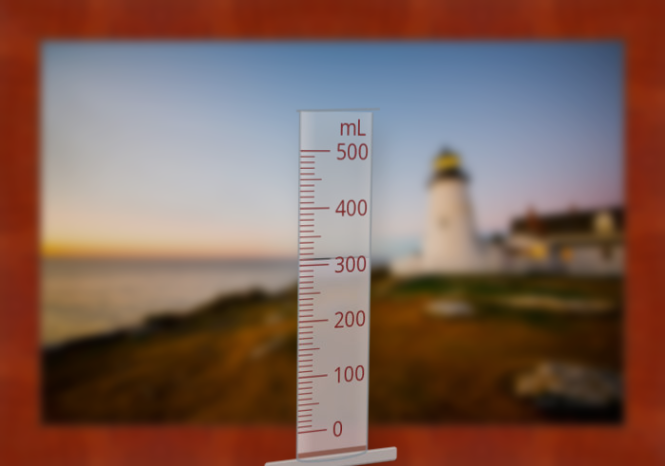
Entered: 310 mL
